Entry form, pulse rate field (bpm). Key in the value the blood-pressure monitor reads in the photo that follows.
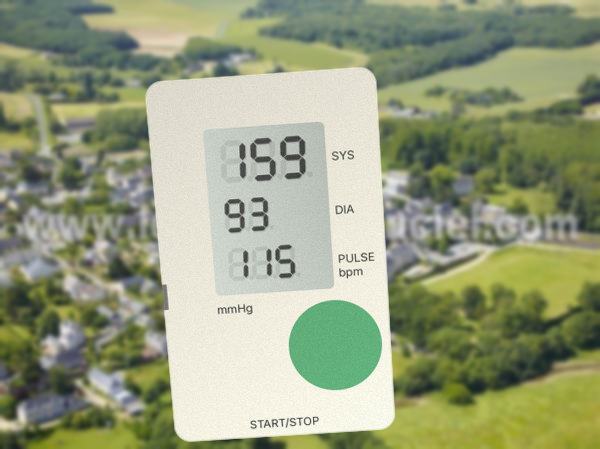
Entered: 115 bpm
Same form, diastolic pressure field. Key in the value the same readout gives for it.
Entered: 93 mmHg
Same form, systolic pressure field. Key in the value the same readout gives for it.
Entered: 159 mmHg
